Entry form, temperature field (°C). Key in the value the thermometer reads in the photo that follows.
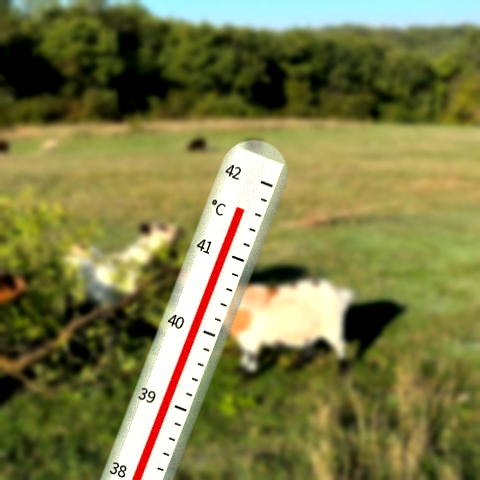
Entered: 41.6 °C
